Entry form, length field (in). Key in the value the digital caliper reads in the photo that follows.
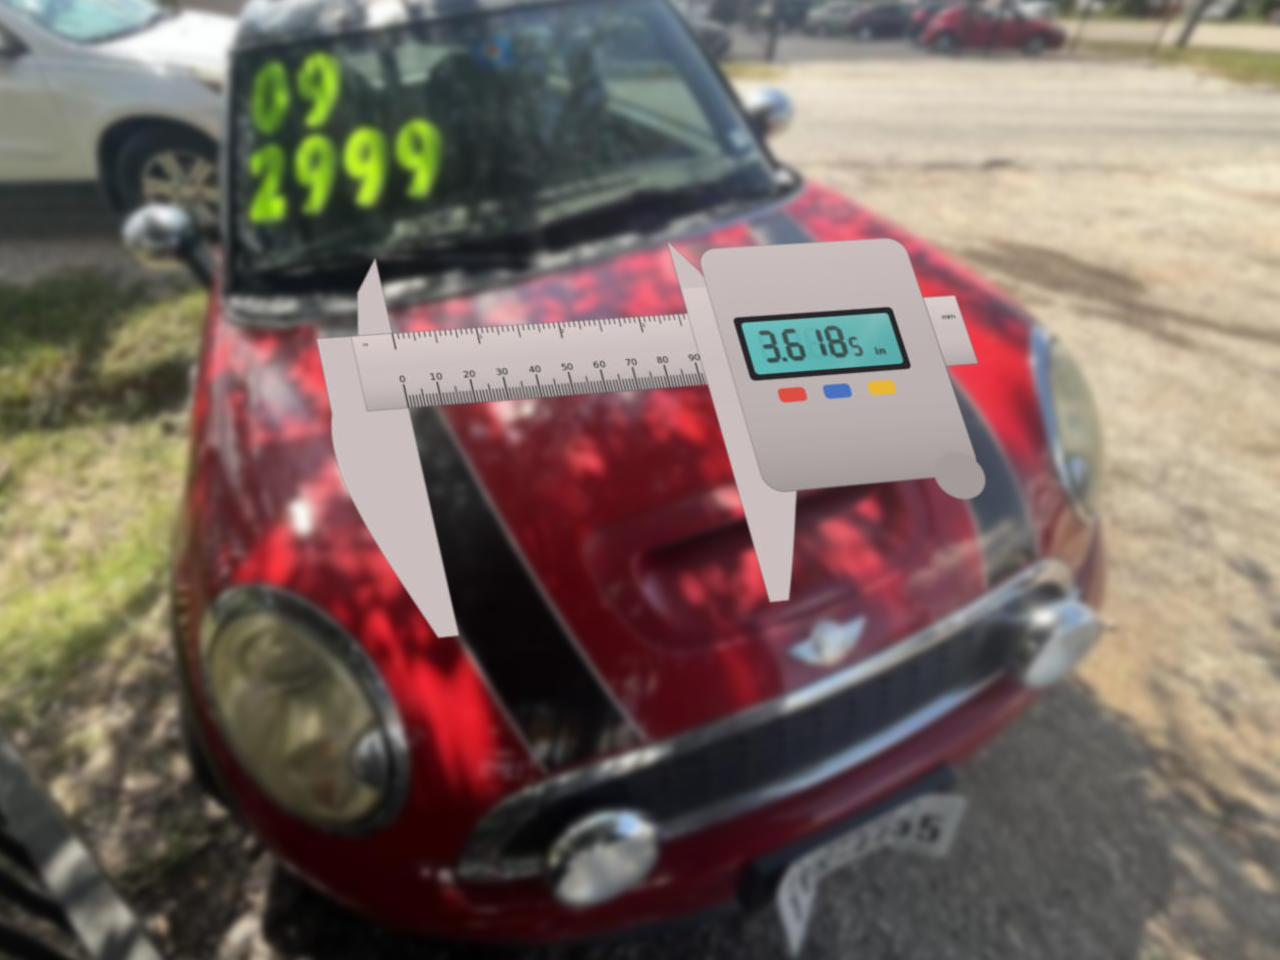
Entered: 3.6185 in
